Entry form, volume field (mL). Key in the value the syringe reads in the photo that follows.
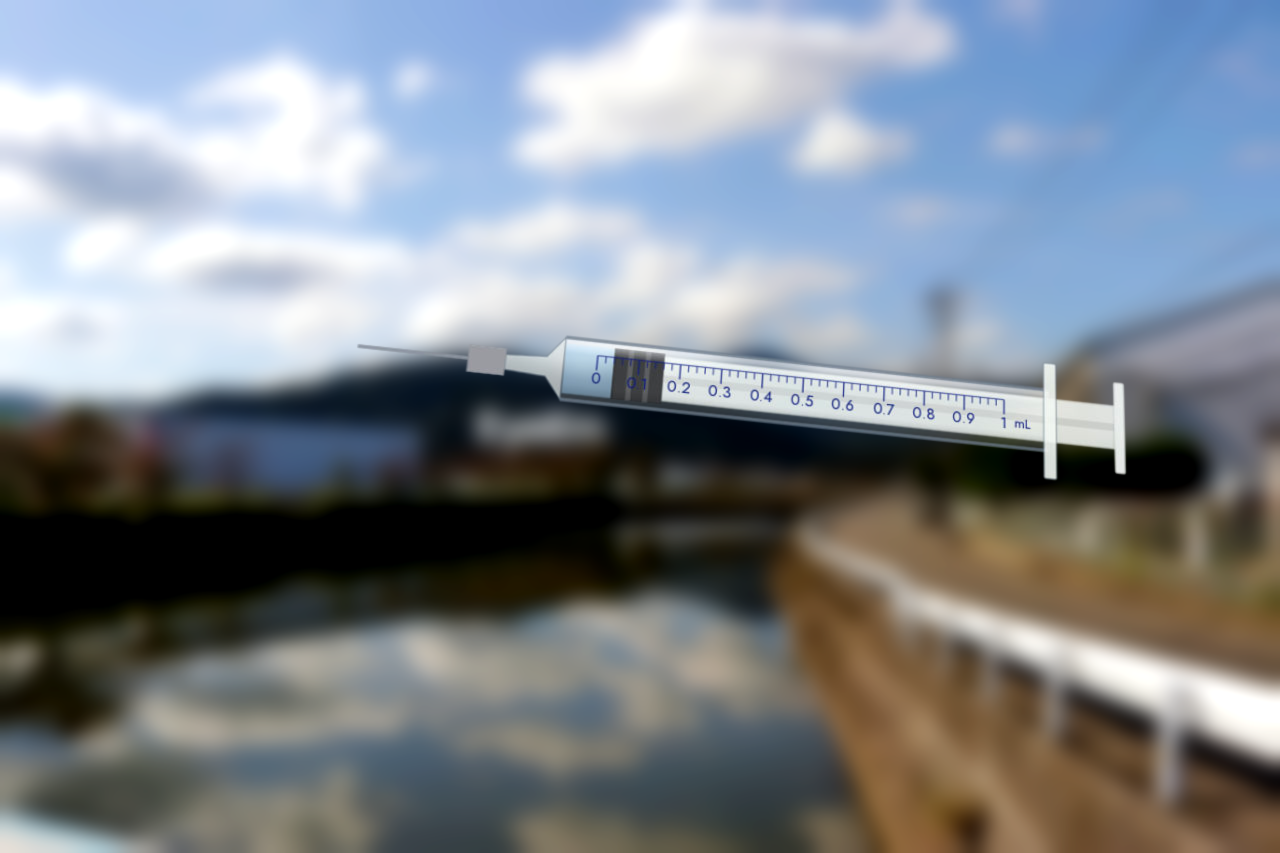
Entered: 0.04 mL
